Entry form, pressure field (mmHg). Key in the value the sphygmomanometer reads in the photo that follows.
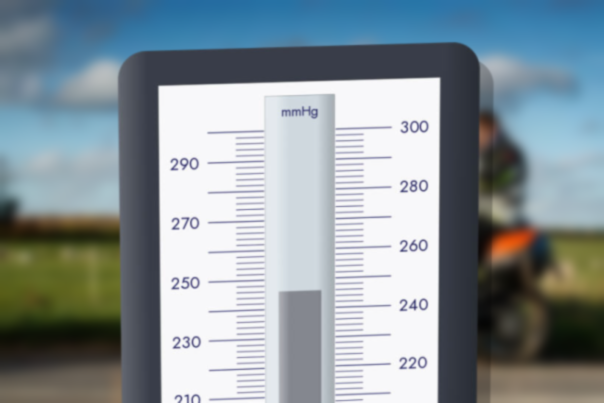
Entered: 246 mmHg
